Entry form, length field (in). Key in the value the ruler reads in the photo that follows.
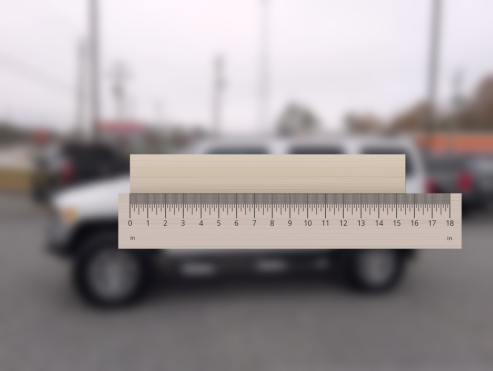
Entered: 15.5 in
